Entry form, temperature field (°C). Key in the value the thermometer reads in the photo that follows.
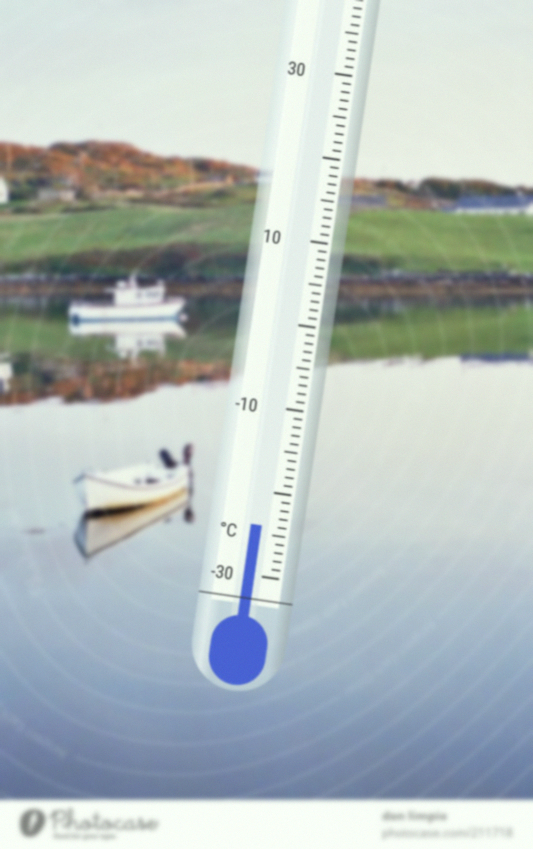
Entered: -24 °C
